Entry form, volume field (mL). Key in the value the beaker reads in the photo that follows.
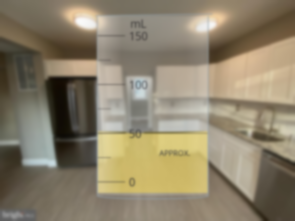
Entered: 50 mL
